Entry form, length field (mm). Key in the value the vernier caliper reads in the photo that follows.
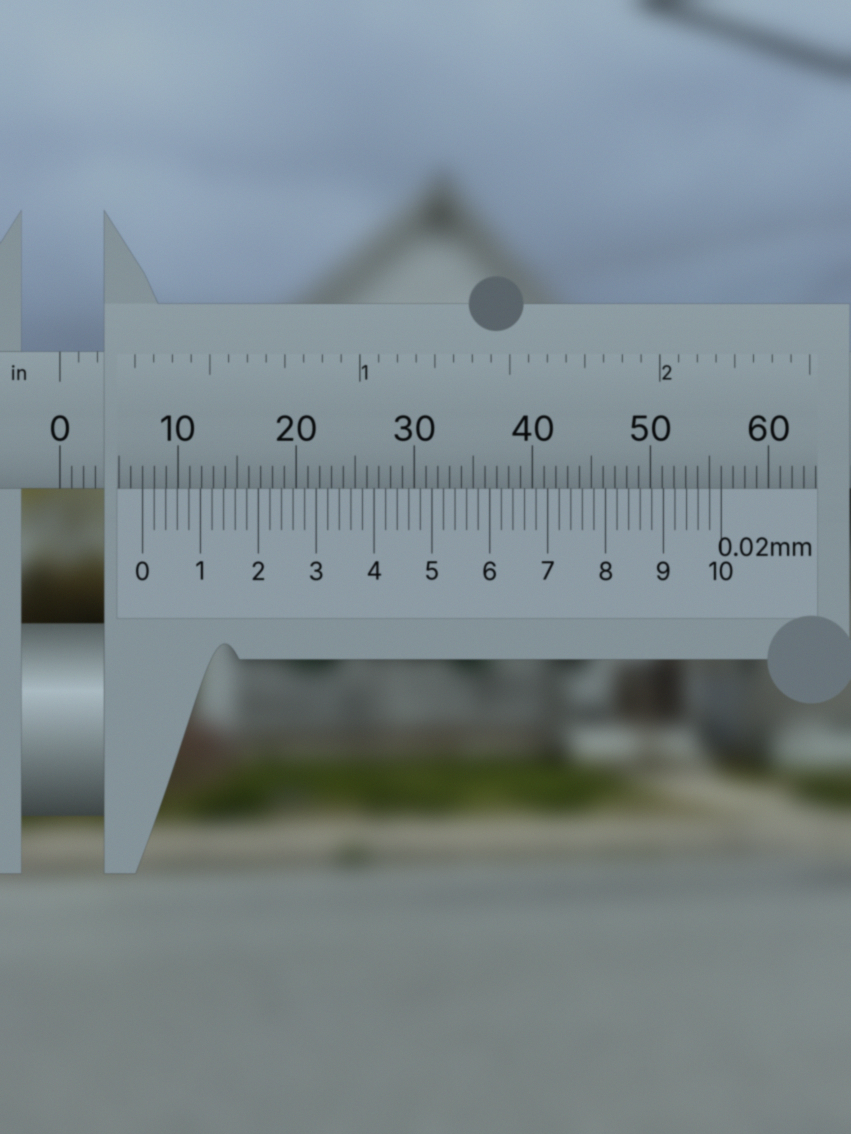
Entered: 7.0 mm
